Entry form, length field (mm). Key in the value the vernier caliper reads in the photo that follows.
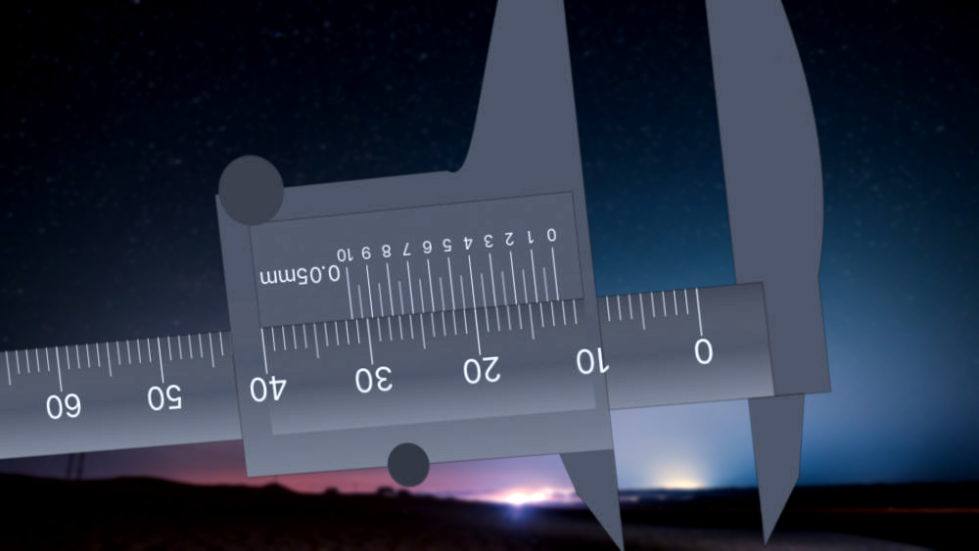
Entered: 12.4 mm
